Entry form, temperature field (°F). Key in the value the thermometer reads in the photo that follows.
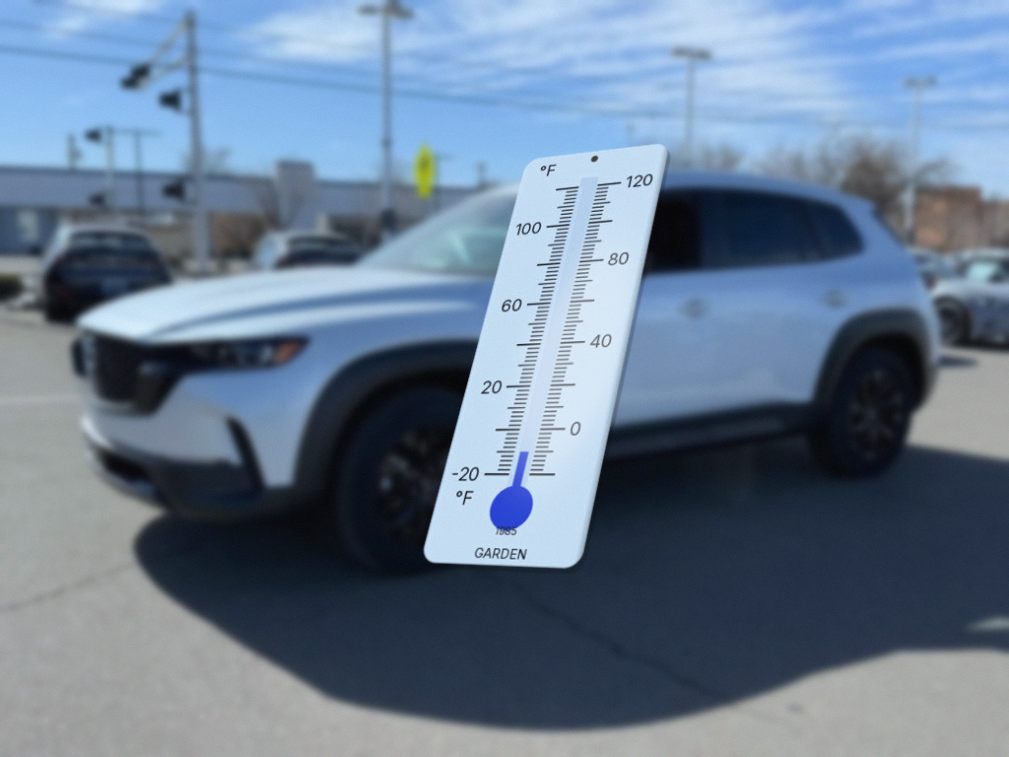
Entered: -10 °F
